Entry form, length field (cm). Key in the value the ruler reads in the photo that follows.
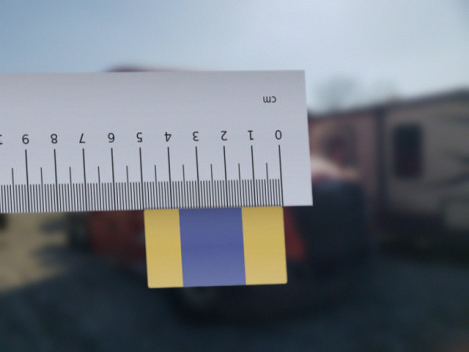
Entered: 5 cm
